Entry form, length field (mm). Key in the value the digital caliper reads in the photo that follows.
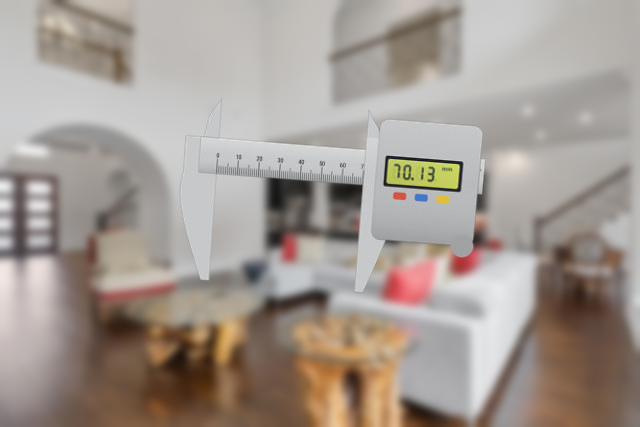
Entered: 70.13 mm
